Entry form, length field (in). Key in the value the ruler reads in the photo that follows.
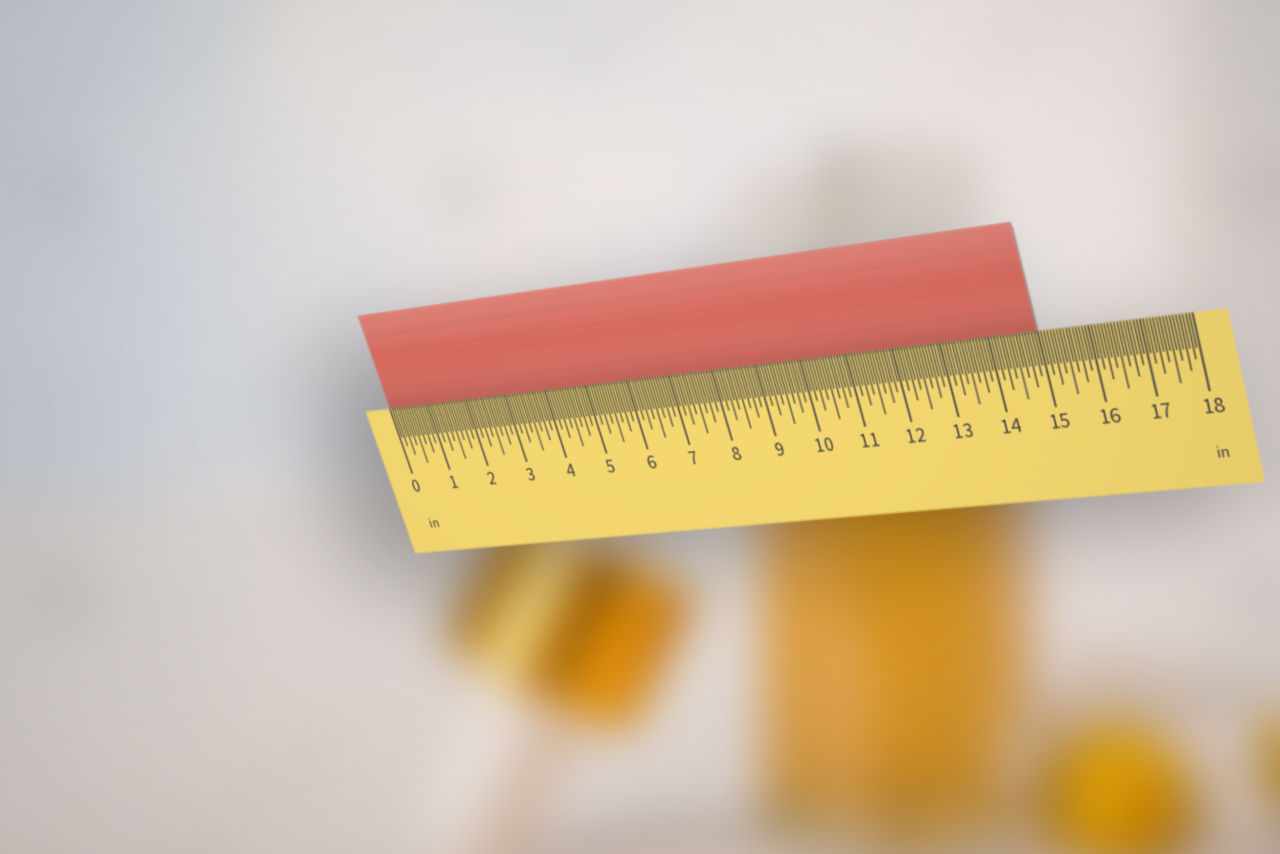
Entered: 15 in
